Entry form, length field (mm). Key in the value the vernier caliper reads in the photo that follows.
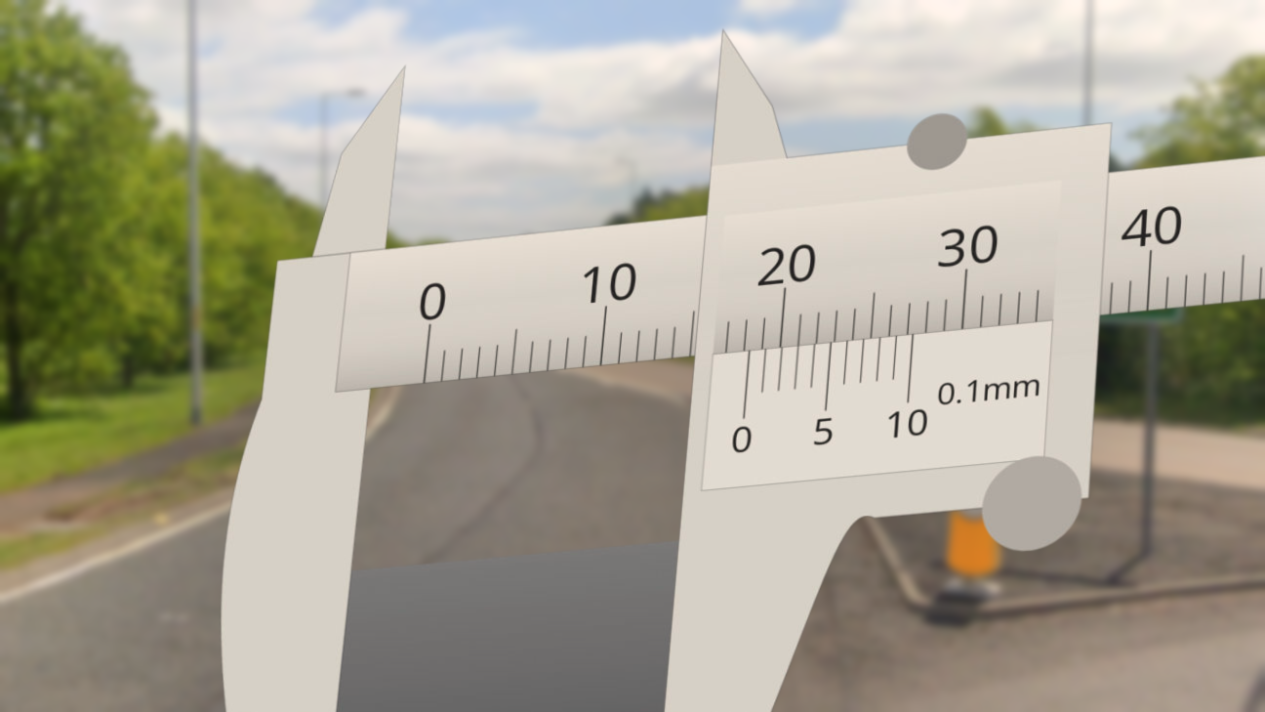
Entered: 18.3 mm
